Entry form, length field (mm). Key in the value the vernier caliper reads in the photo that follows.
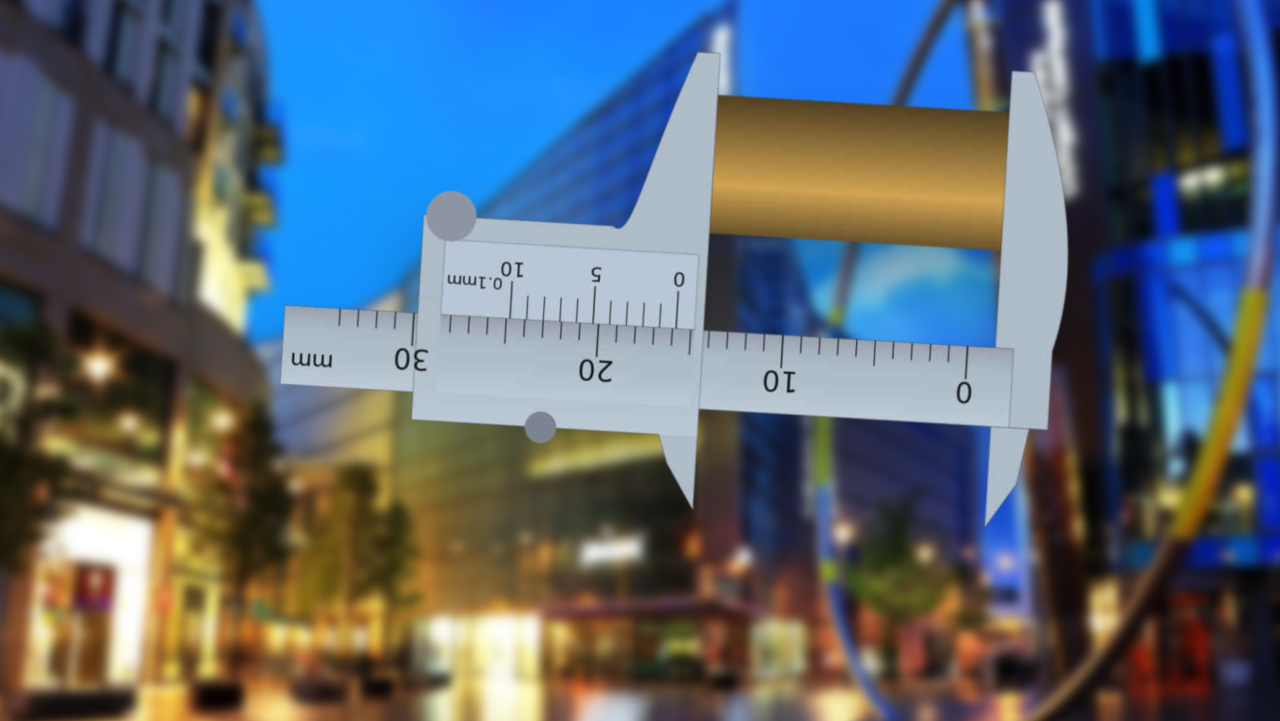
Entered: 15.8 mm
